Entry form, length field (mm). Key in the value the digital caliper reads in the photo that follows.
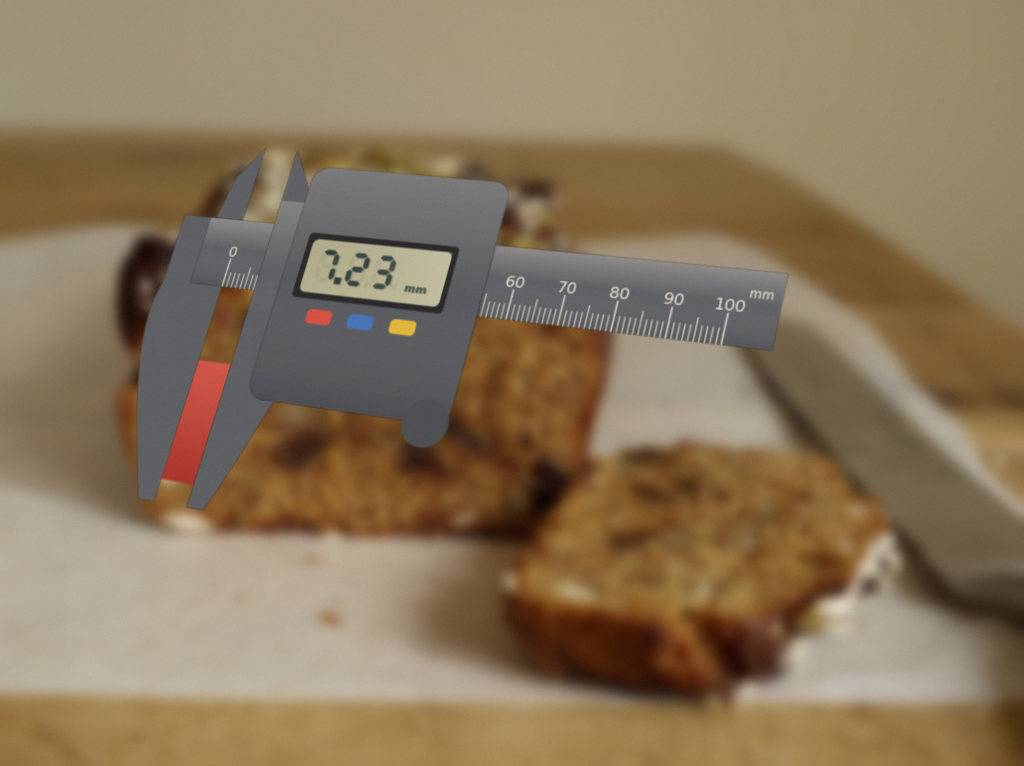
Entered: 7.23 mm
